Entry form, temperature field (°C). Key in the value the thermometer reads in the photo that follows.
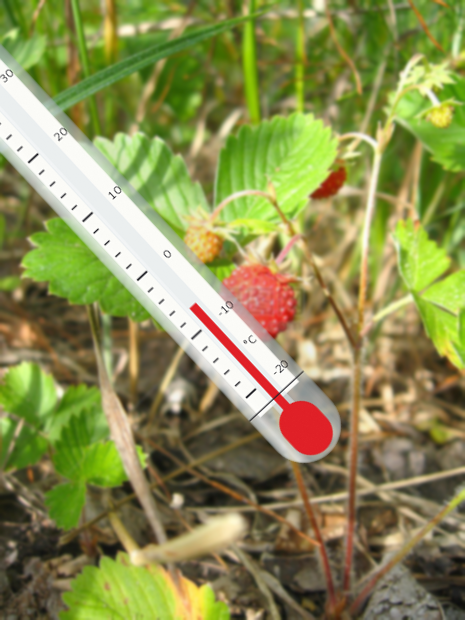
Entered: -7 °C
